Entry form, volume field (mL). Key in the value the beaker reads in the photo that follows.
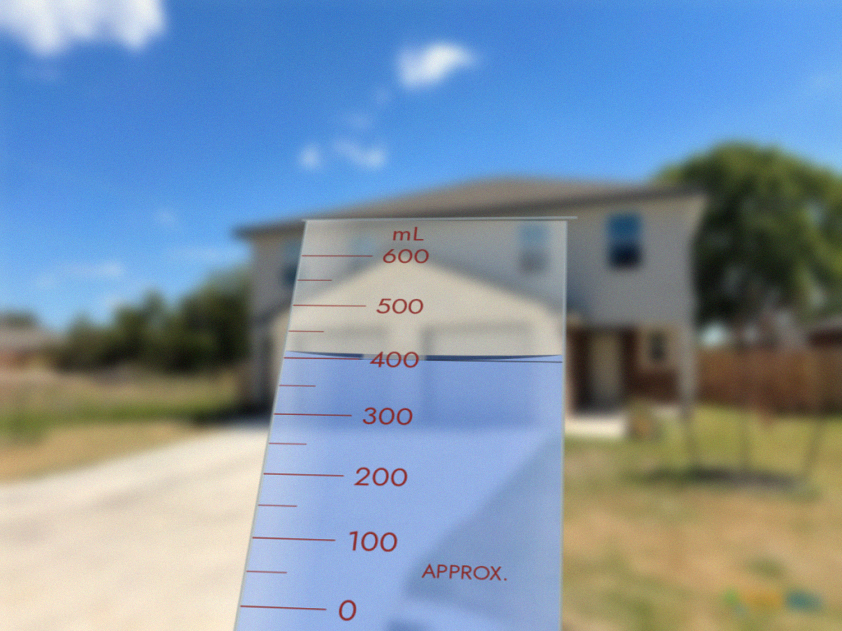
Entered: 400 mL
